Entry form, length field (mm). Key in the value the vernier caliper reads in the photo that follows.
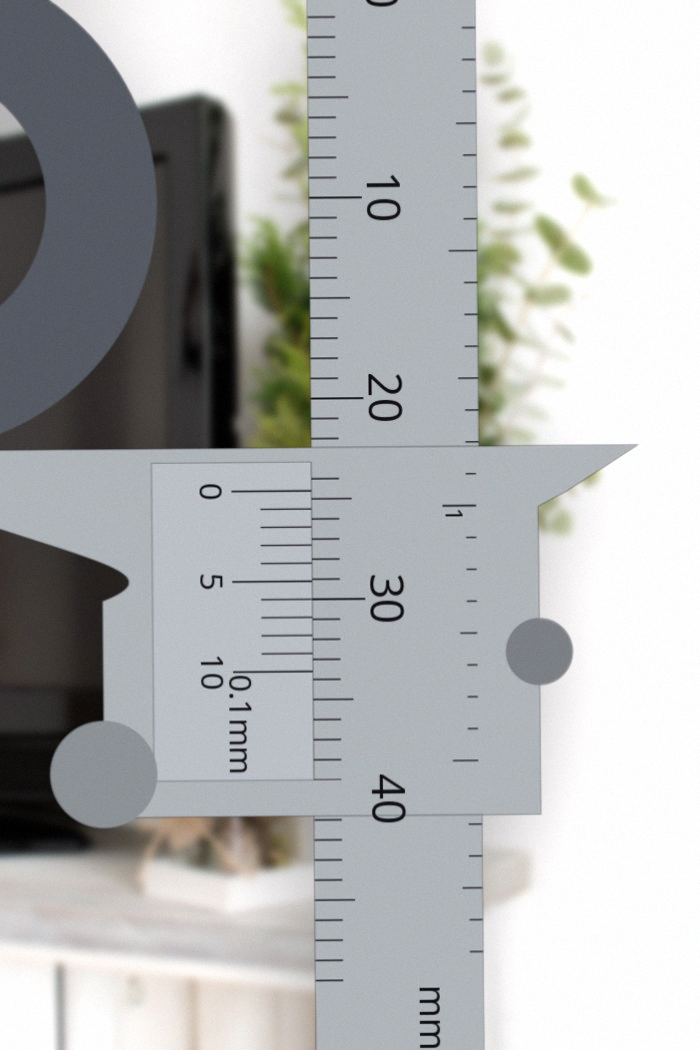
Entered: 24.6 mm
